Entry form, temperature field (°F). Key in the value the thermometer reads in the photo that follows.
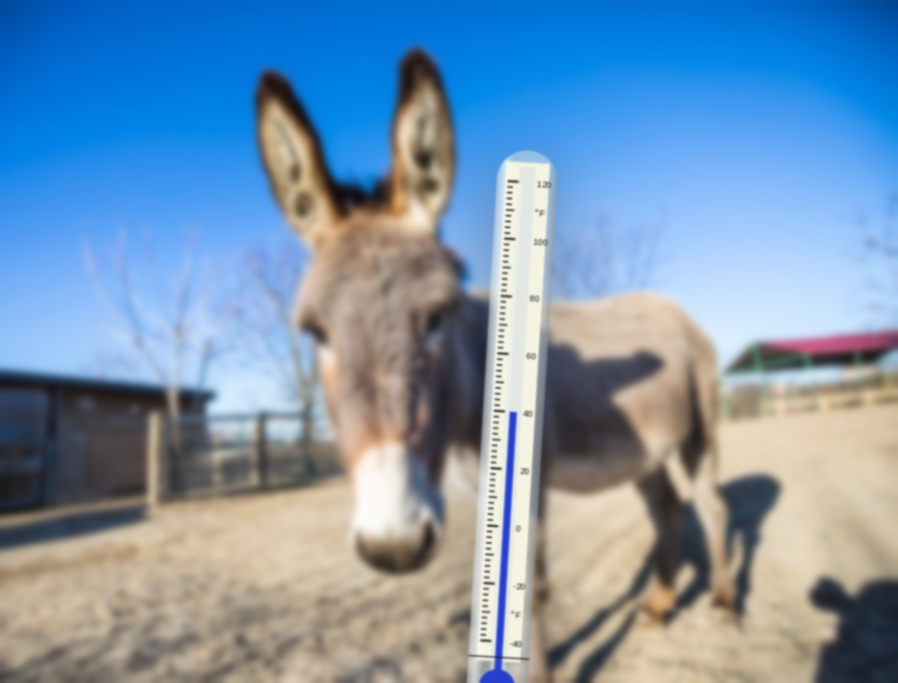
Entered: 40 °F
